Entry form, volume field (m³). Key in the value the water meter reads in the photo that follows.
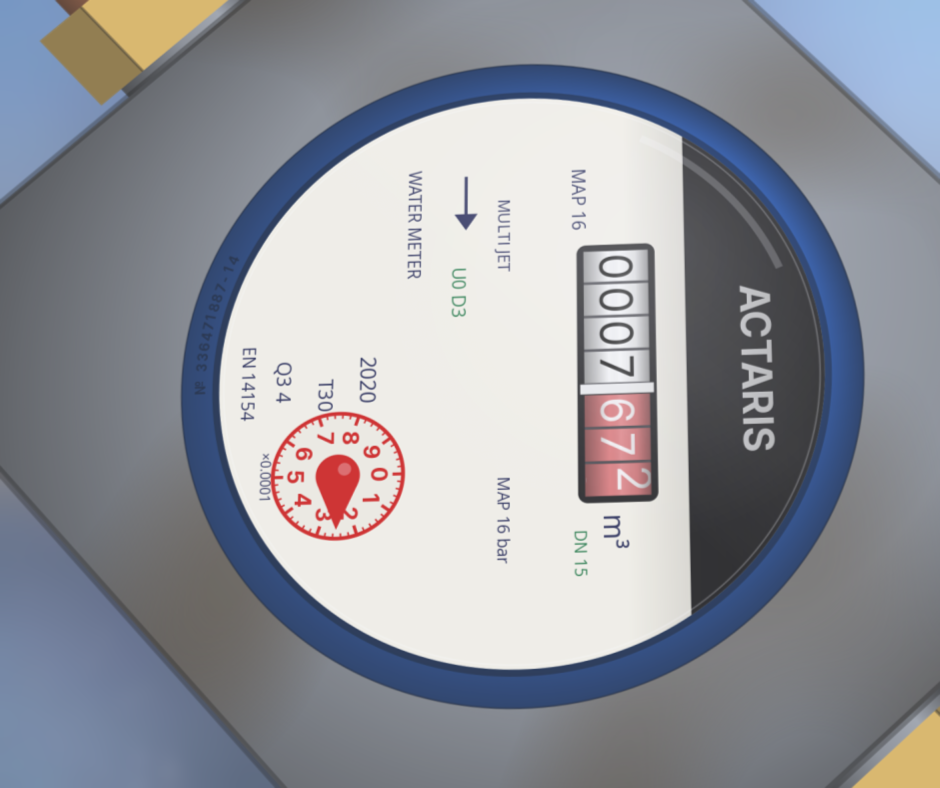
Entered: 7.6722 m³
